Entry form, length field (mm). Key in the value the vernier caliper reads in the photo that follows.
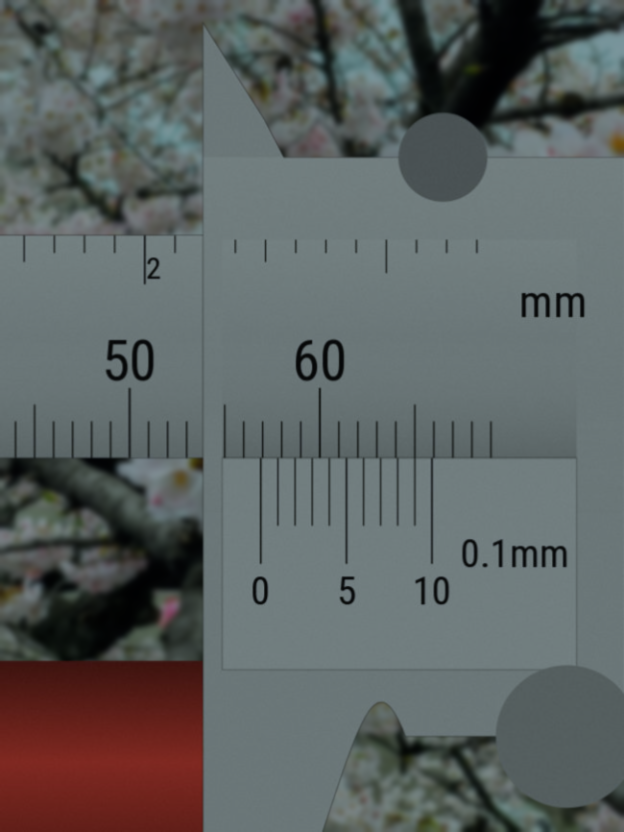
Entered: 56.9 mm
